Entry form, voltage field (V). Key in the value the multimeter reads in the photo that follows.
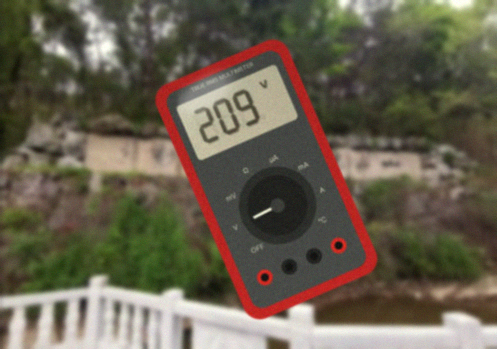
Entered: 209 V
